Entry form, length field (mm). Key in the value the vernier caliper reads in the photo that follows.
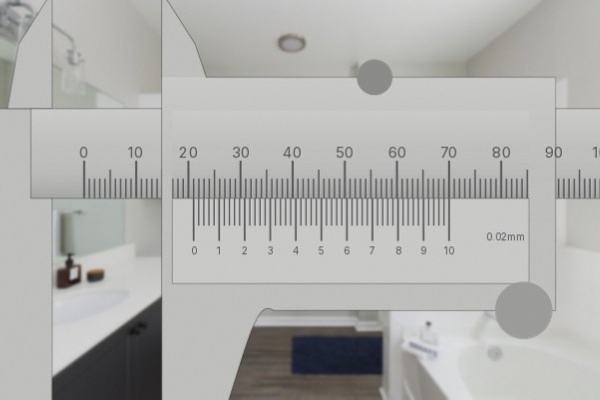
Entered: 21.0 mm
